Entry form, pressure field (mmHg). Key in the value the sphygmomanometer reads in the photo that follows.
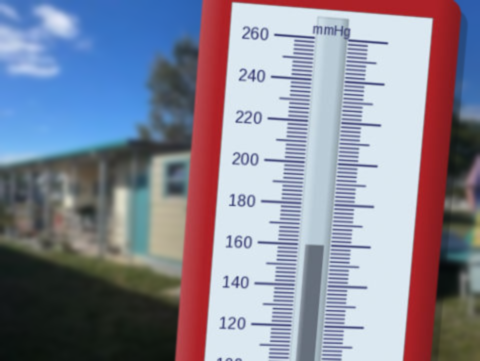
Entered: 160 mmHg
